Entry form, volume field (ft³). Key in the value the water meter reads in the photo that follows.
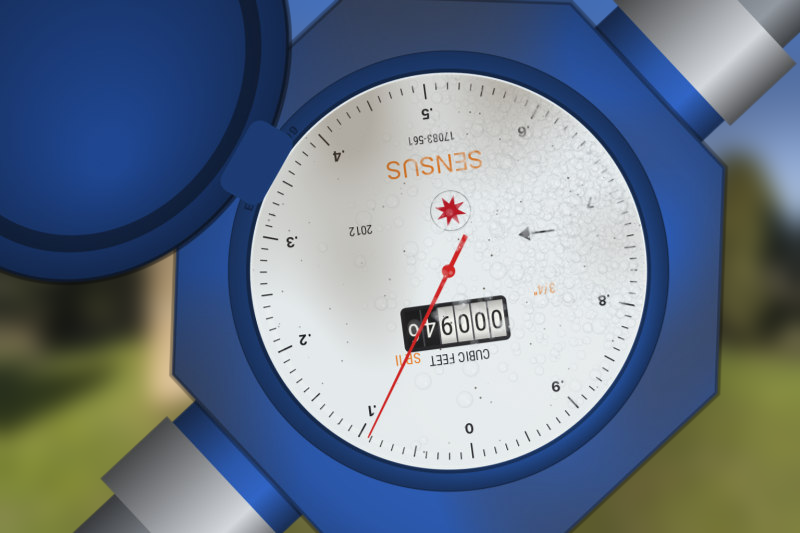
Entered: 946.09 ft³
